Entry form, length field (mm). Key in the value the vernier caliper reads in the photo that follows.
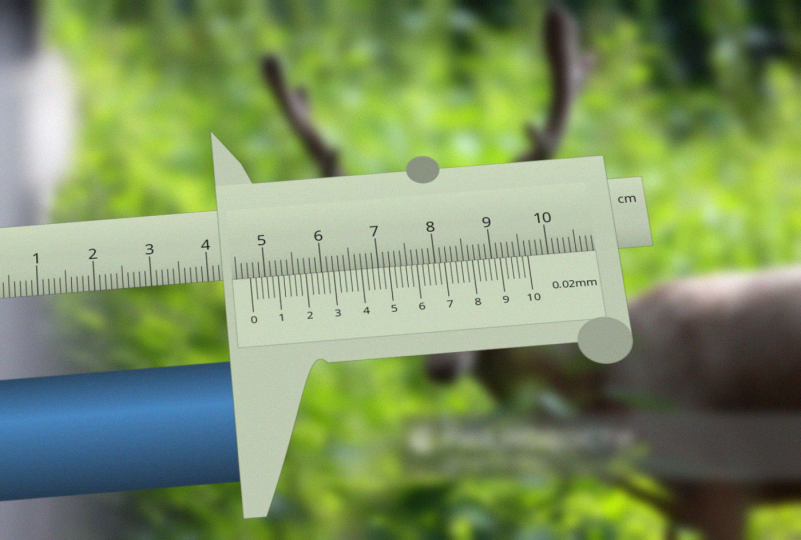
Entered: 47.4 mm
